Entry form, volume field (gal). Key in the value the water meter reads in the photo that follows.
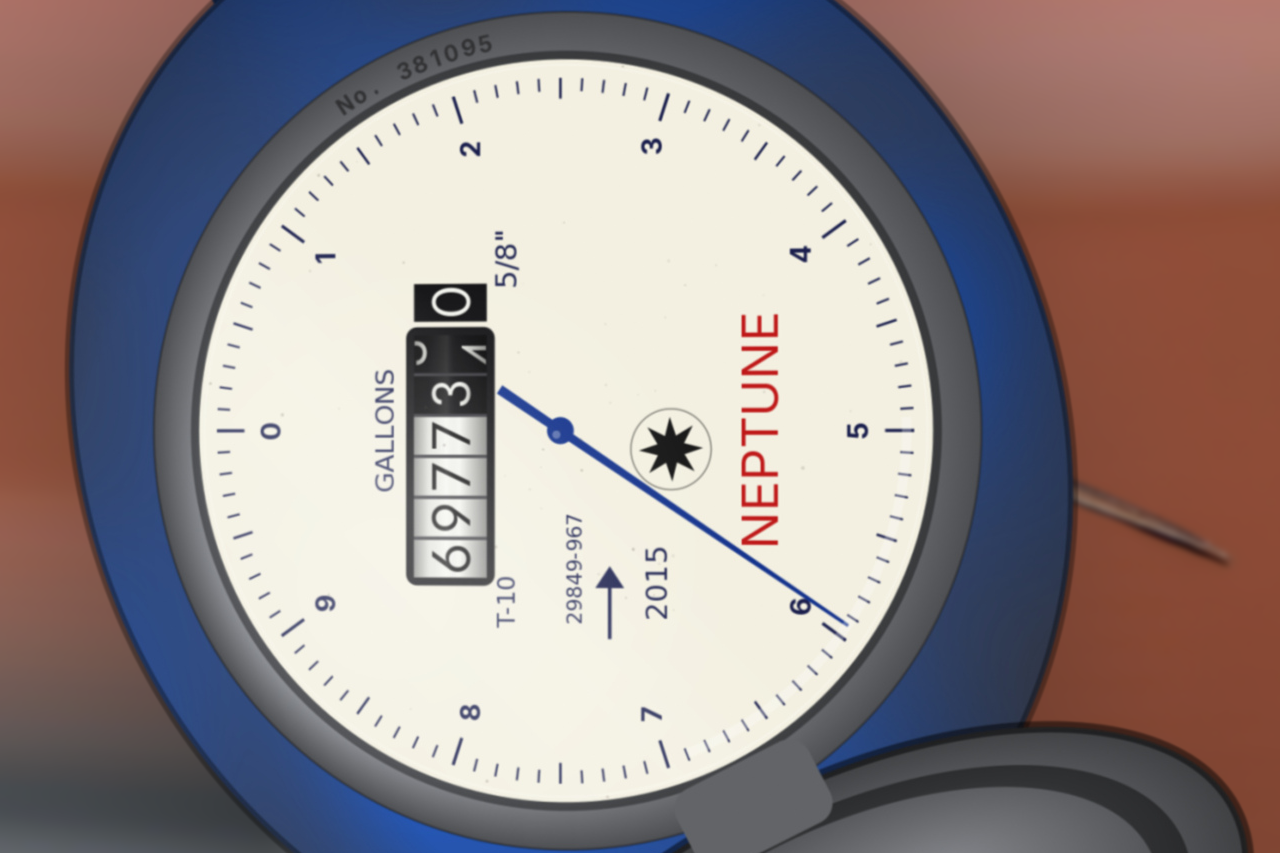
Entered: 6977335.9 gal
